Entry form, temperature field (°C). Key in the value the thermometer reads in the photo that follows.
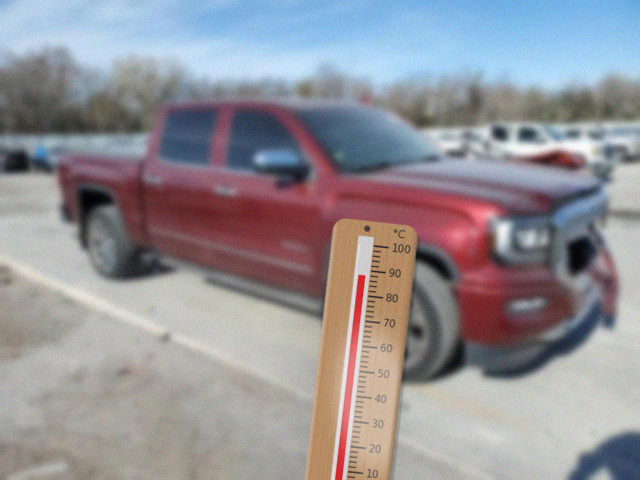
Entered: 88 °C
